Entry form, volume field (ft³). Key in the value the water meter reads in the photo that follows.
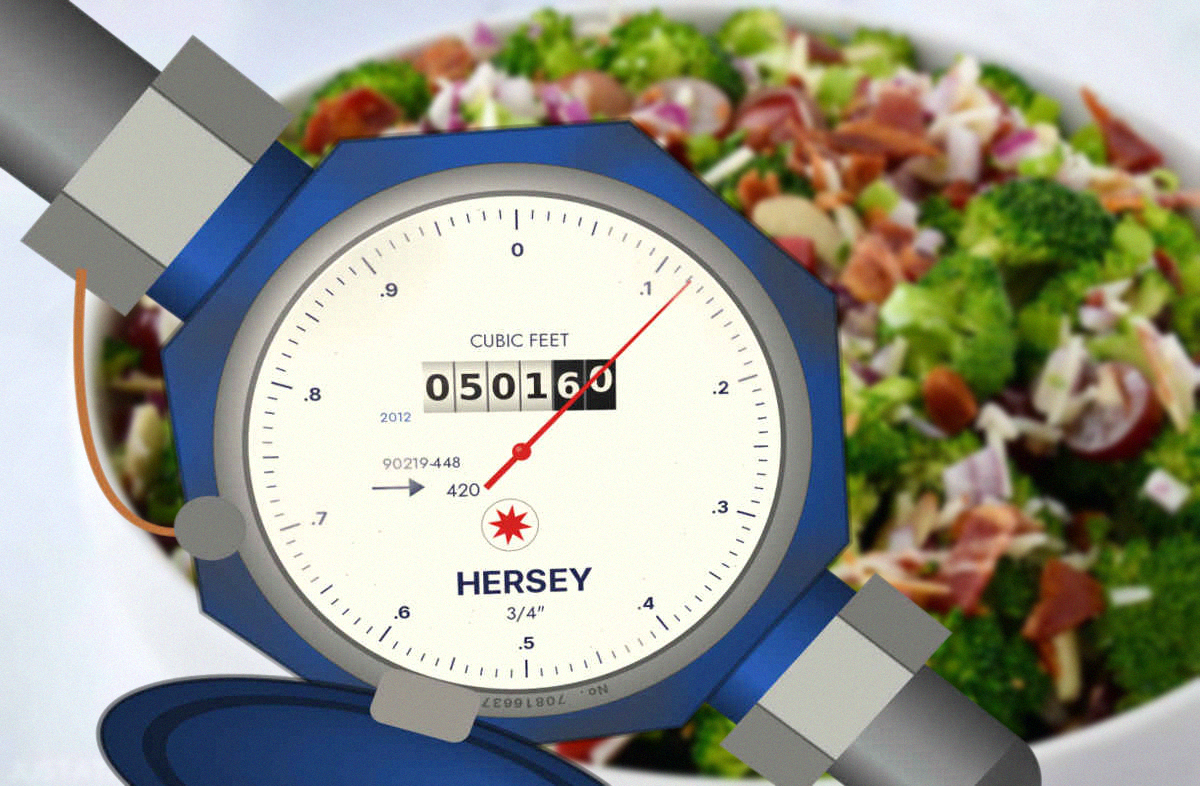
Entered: 50160.12 ft³
